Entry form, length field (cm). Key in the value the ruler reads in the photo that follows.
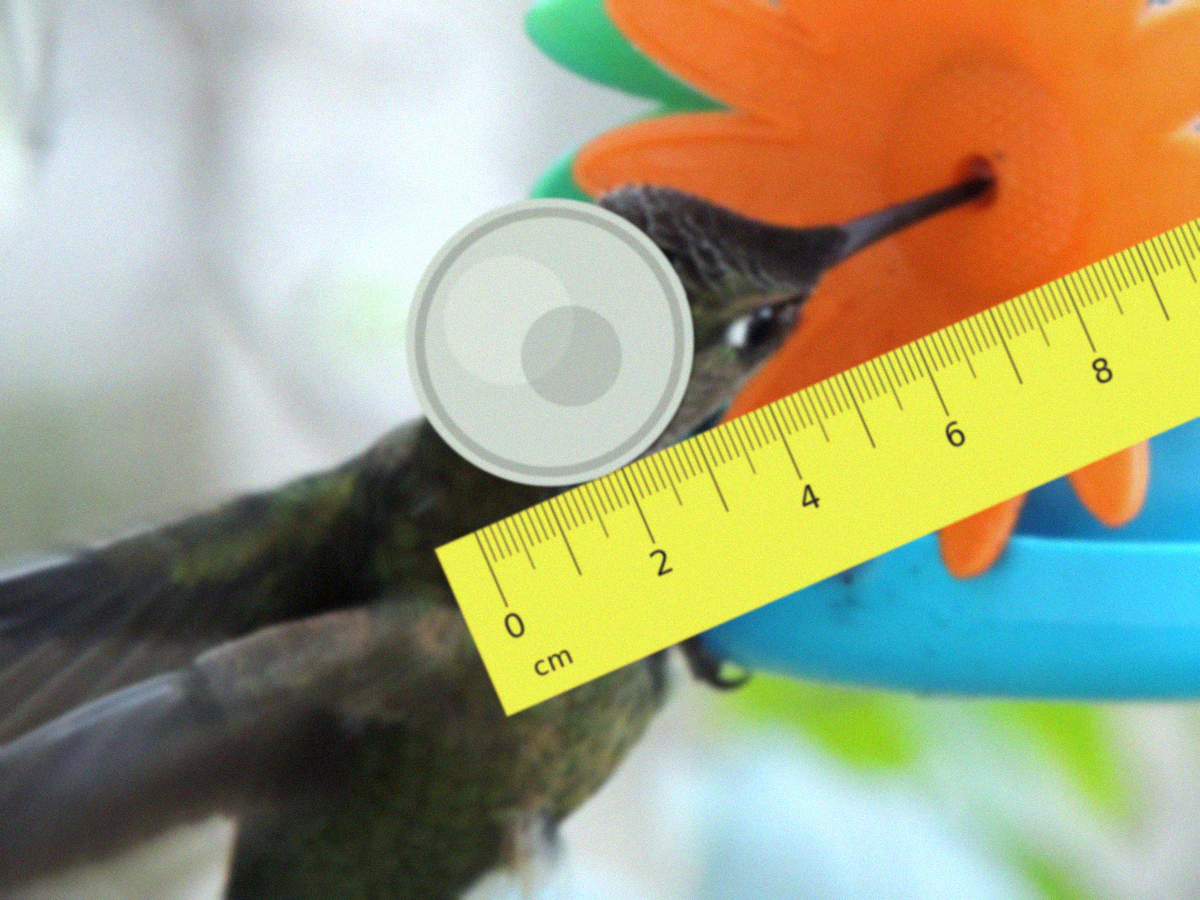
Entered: 3.6 cm
